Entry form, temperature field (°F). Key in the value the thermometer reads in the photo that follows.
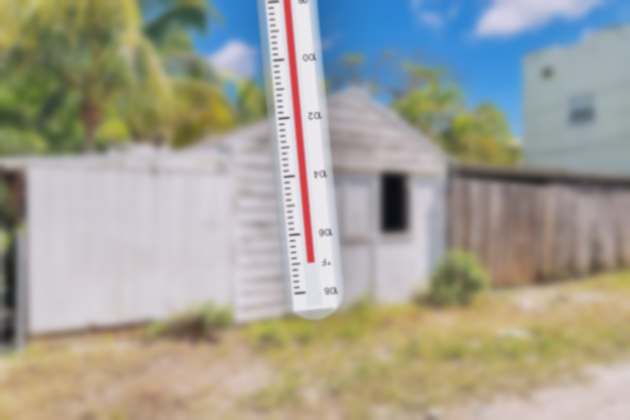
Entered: 107 °F
